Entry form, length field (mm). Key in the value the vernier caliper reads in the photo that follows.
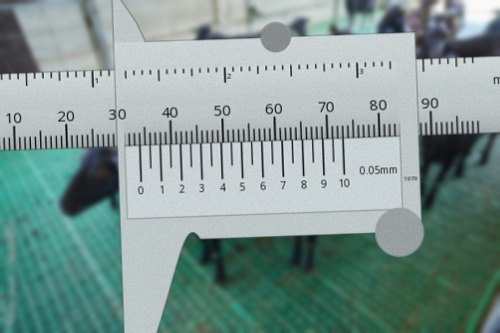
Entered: 34.0 mm
